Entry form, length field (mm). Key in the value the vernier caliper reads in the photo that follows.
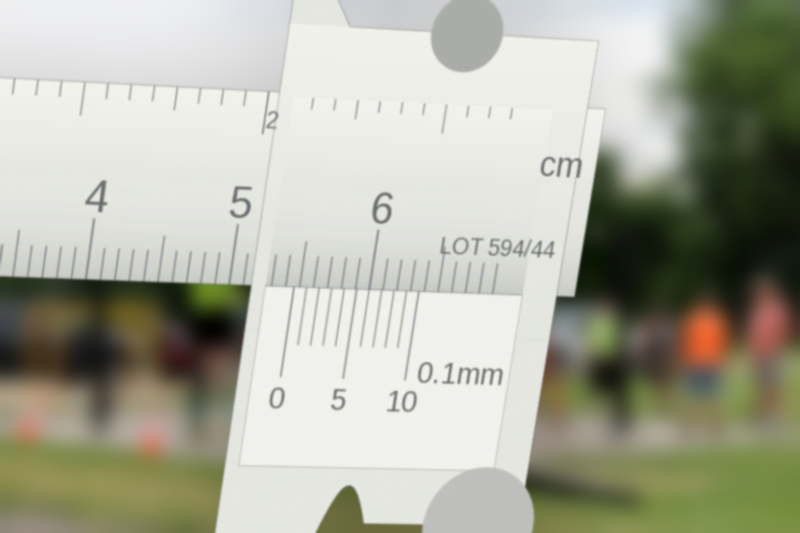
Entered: 54.6 mm
